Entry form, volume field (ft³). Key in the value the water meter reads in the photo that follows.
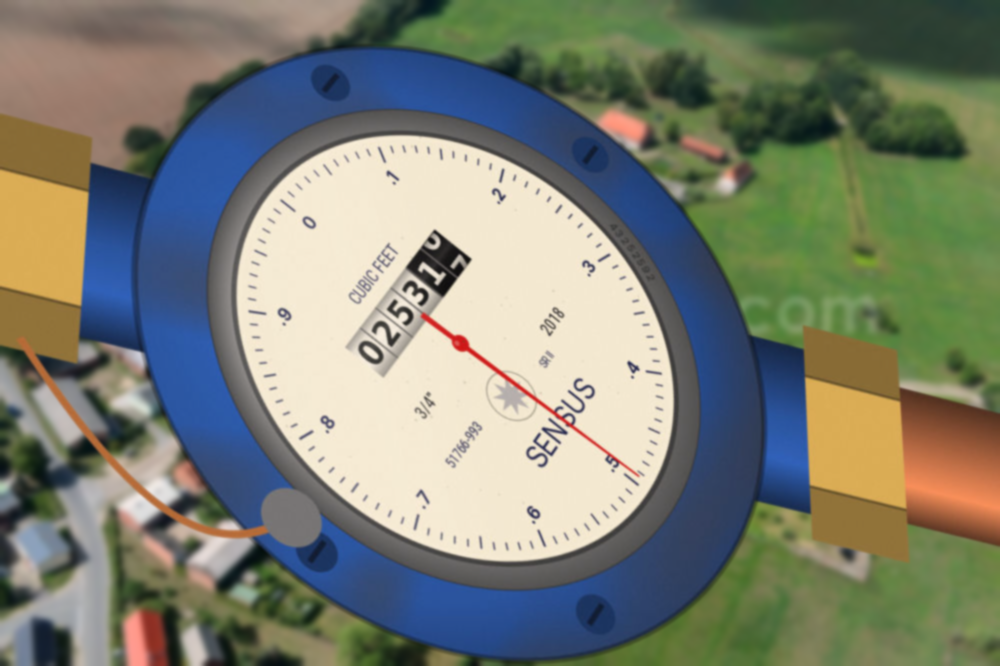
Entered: 25316.49 ft³
